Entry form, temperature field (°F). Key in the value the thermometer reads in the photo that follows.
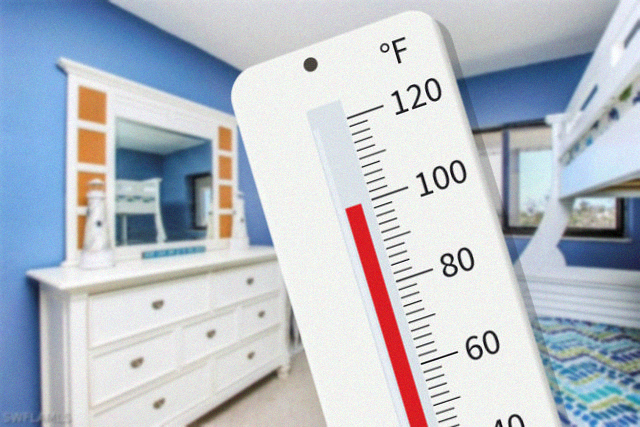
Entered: 100 °F
